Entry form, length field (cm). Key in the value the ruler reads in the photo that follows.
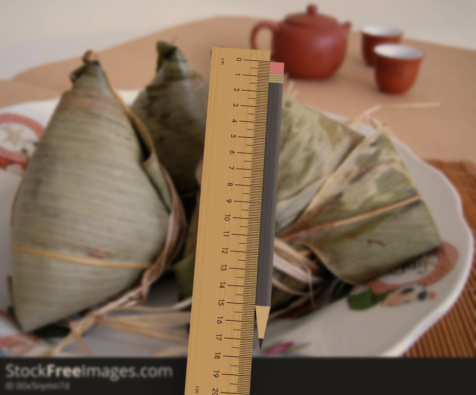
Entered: 17.5 cm
